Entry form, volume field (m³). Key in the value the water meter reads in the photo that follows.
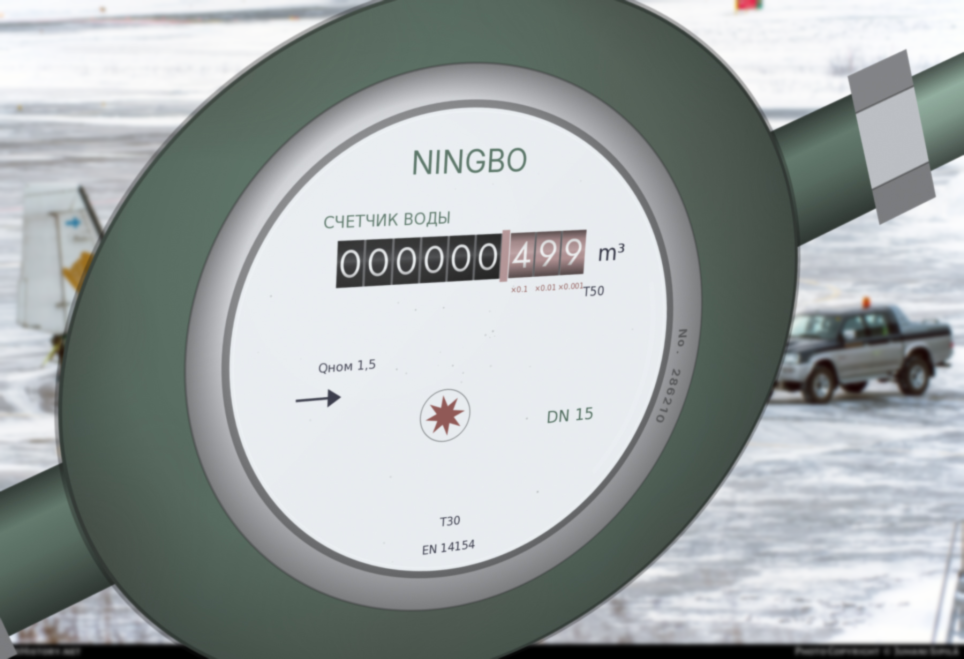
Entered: 0.499 m³
